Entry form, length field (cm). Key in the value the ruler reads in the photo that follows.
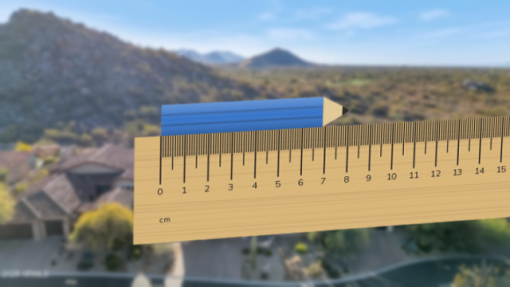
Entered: 8 cm
